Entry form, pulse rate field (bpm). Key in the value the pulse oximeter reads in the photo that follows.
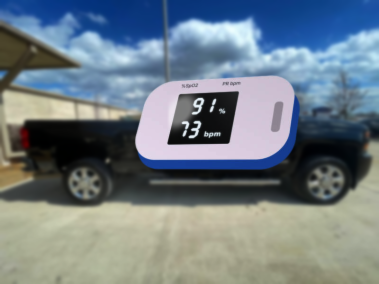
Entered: 73 bpm
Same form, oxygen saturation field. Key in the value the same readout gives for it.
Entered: 91 %
